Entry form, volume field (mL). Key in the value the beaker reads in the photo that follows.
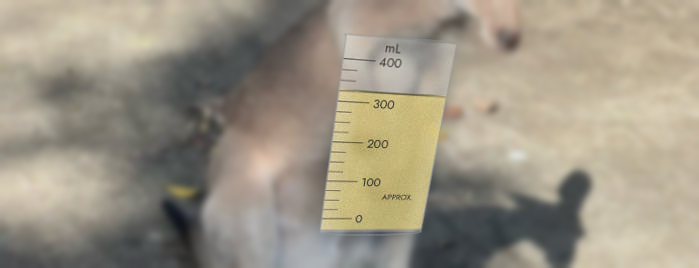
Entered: 325 mL
